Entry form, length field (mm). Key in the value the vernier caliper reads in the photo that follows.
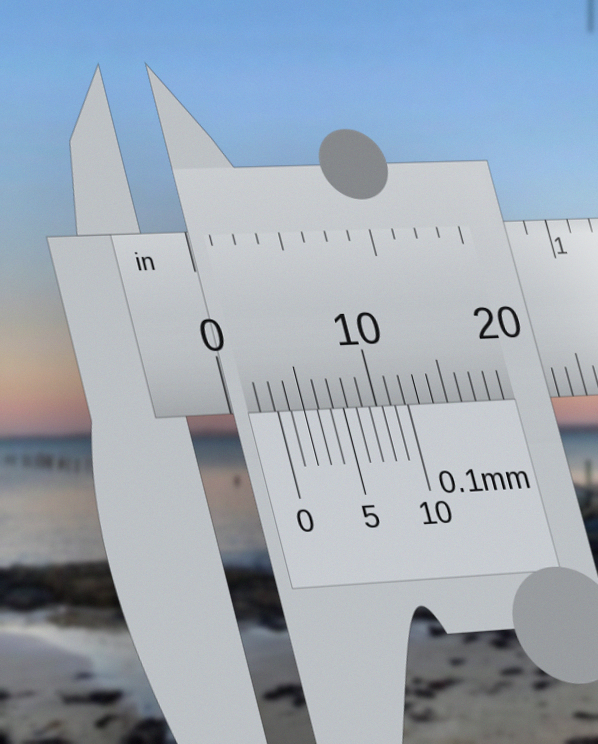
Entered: 3.2 mm
